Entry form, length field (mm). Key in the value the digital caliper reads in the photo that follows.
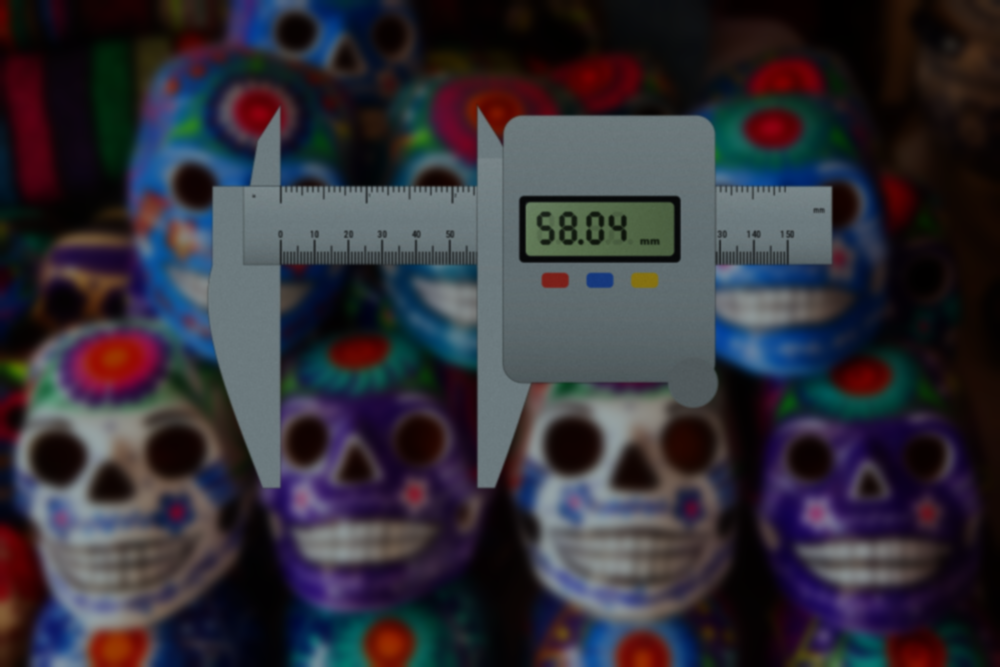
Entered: 58.04 mm
